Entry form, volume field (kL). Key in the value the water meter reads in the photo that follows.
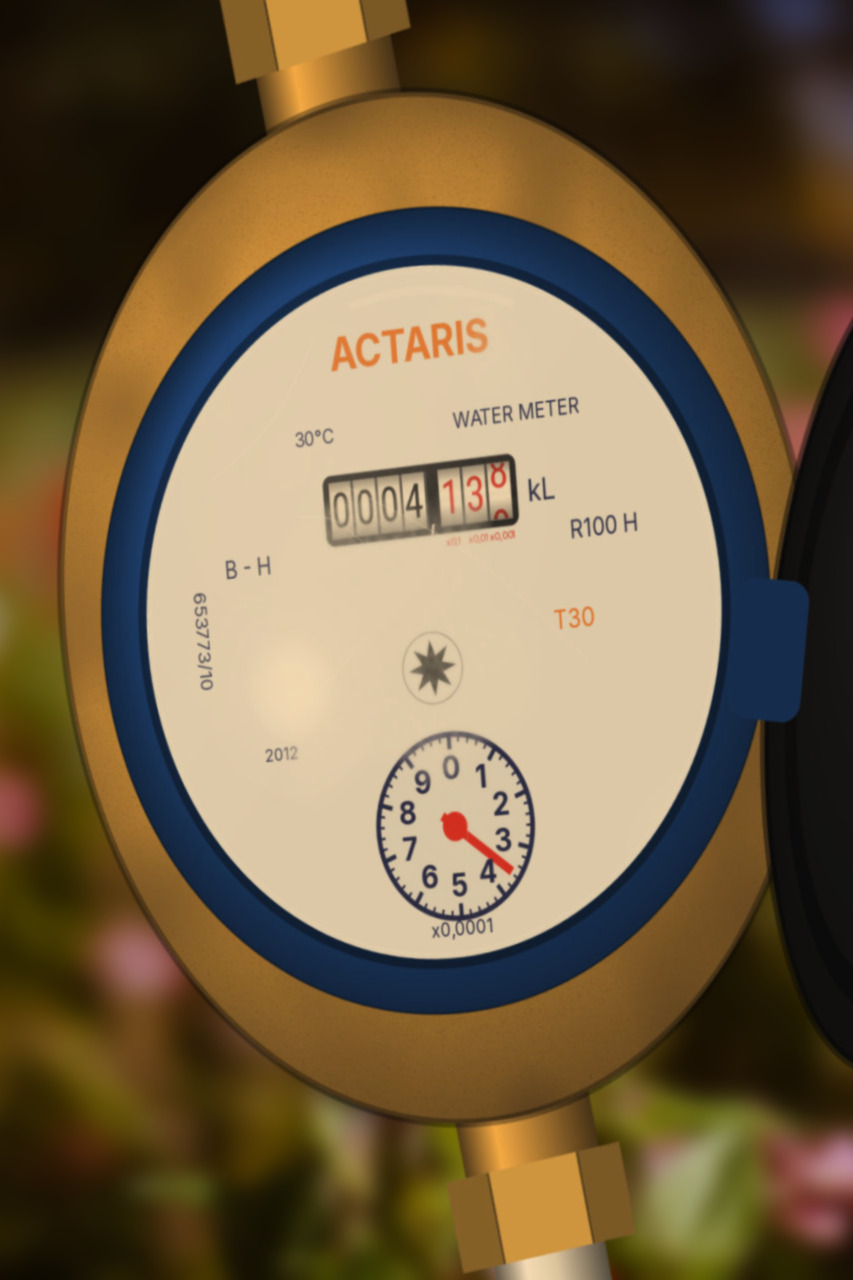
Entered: 4.1383 kL
